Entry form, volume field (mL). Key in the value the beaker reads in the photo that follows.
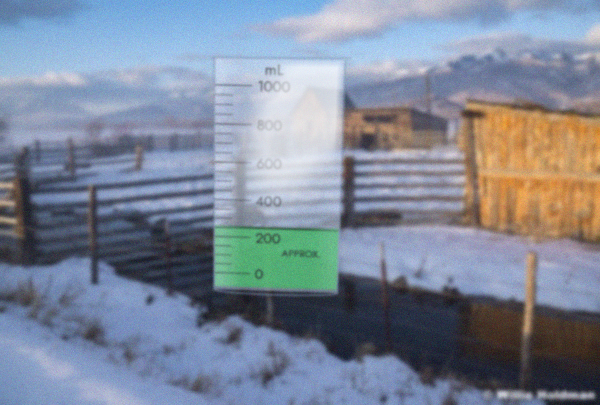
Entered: 250 mL
